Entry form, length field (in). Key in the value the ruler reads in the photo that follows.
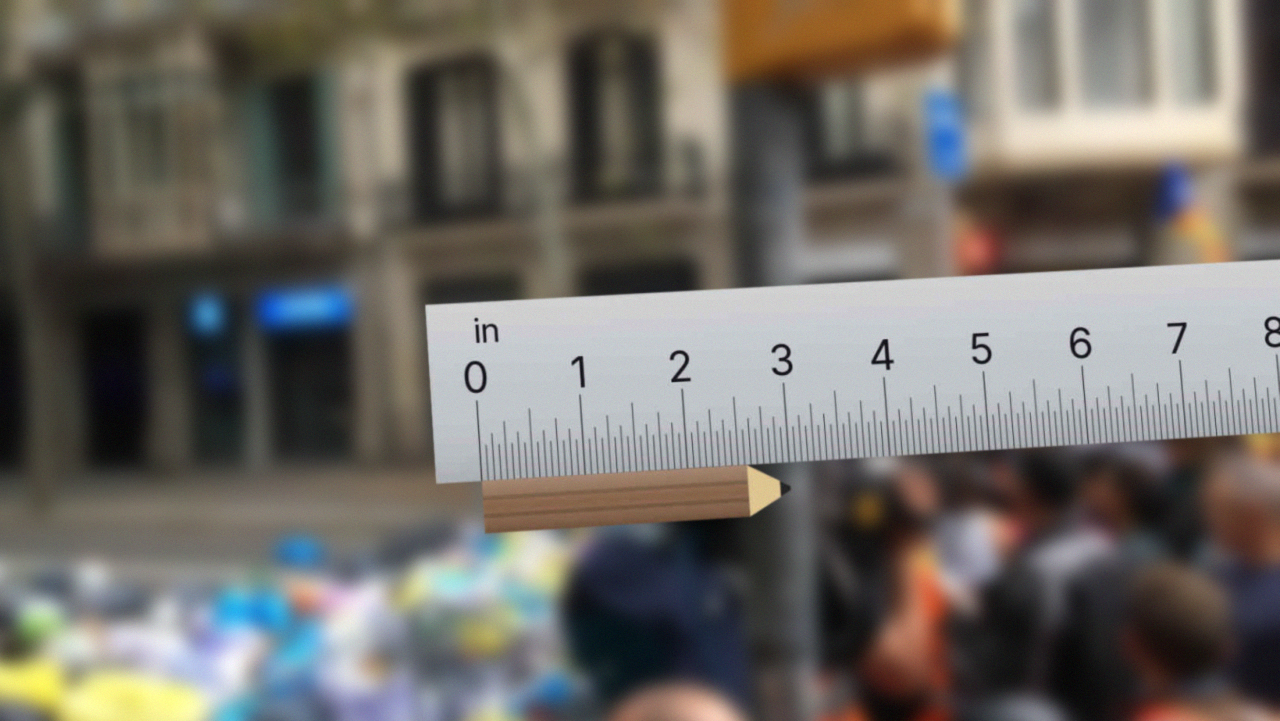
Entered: 3 in
